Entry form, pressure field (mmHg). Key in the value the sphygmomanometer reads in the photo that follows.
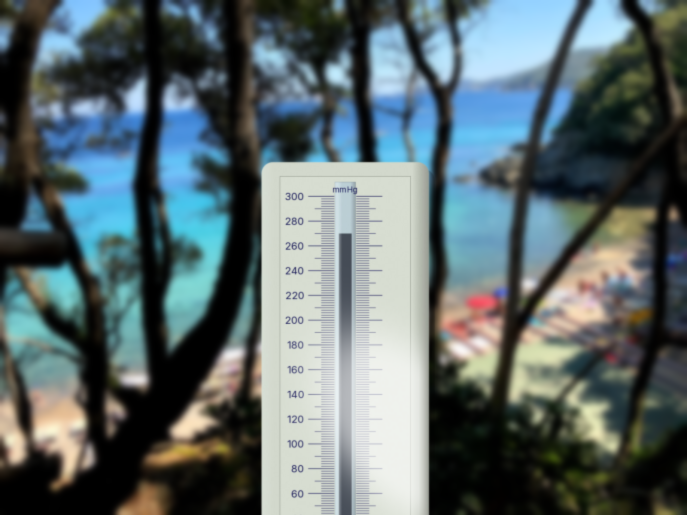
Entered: 270 mmHg
